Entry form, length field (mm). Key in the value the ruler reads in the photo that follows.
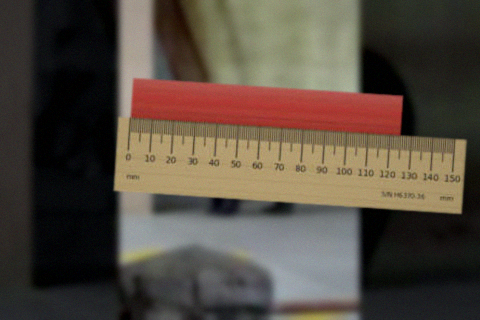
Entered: 125 mm
